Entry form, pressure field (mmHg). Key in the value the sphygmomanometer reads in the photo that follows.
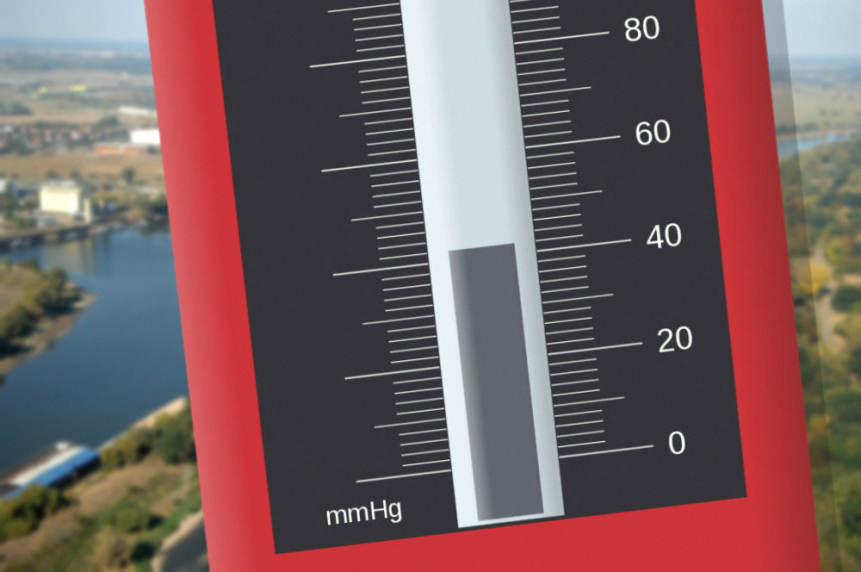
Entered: 42 mmHg
